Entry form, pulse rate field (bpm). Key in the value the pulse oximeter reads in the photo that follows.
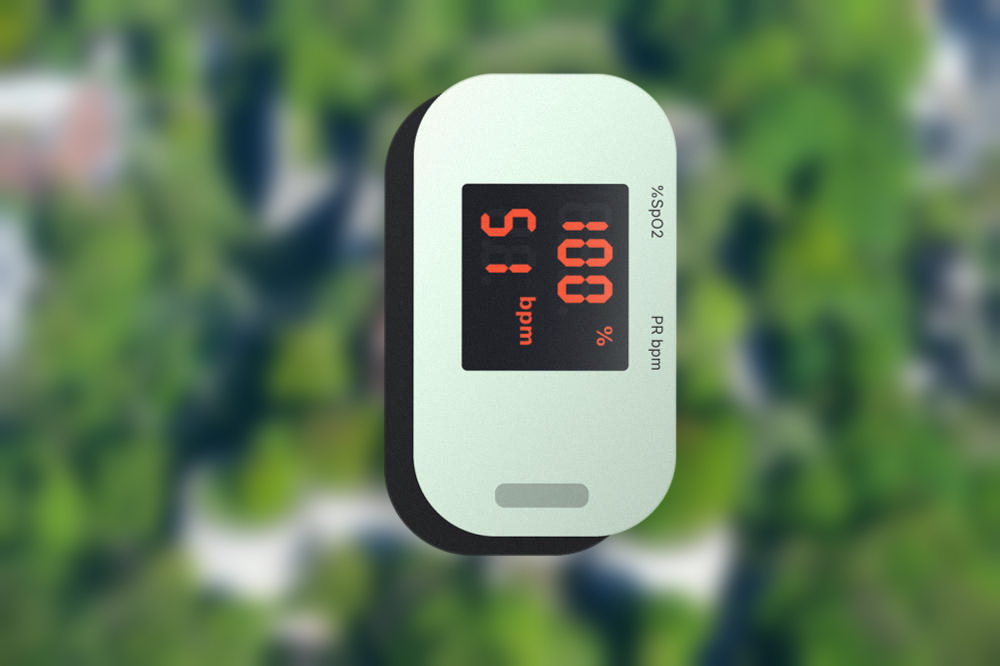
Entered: 51 bpm
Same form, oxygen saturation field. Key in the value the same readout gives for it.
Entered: 100 %
